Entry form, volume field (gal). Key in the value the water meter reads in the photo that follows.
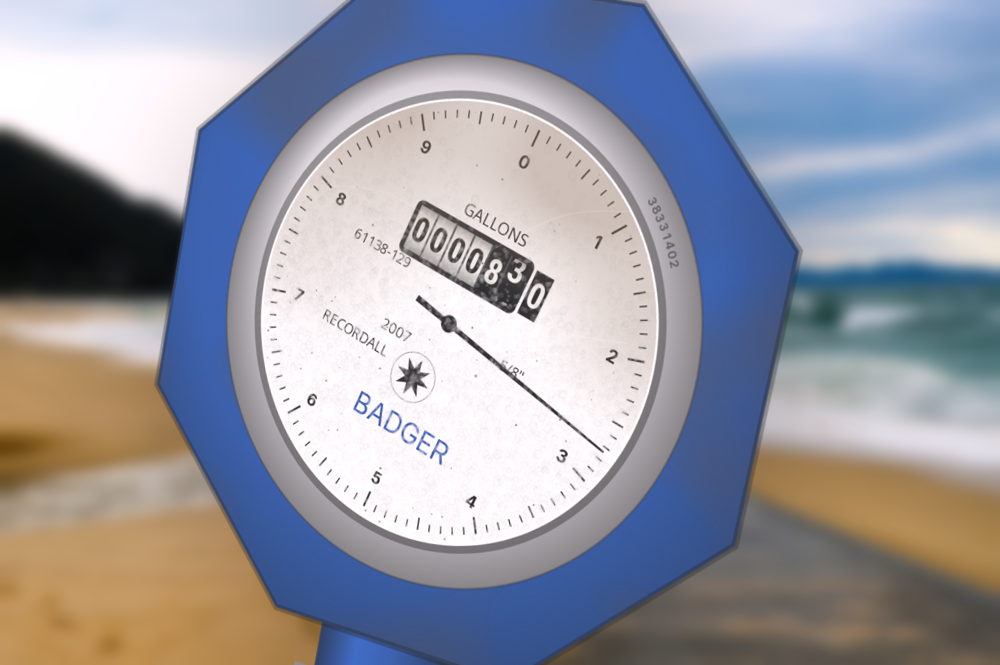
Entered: 832.7 gal
